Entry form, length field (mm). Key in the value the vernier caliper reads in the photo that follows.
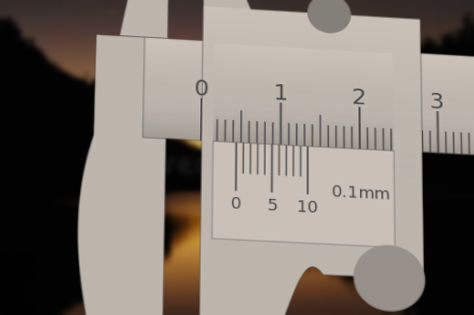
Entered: 4.4 mm
